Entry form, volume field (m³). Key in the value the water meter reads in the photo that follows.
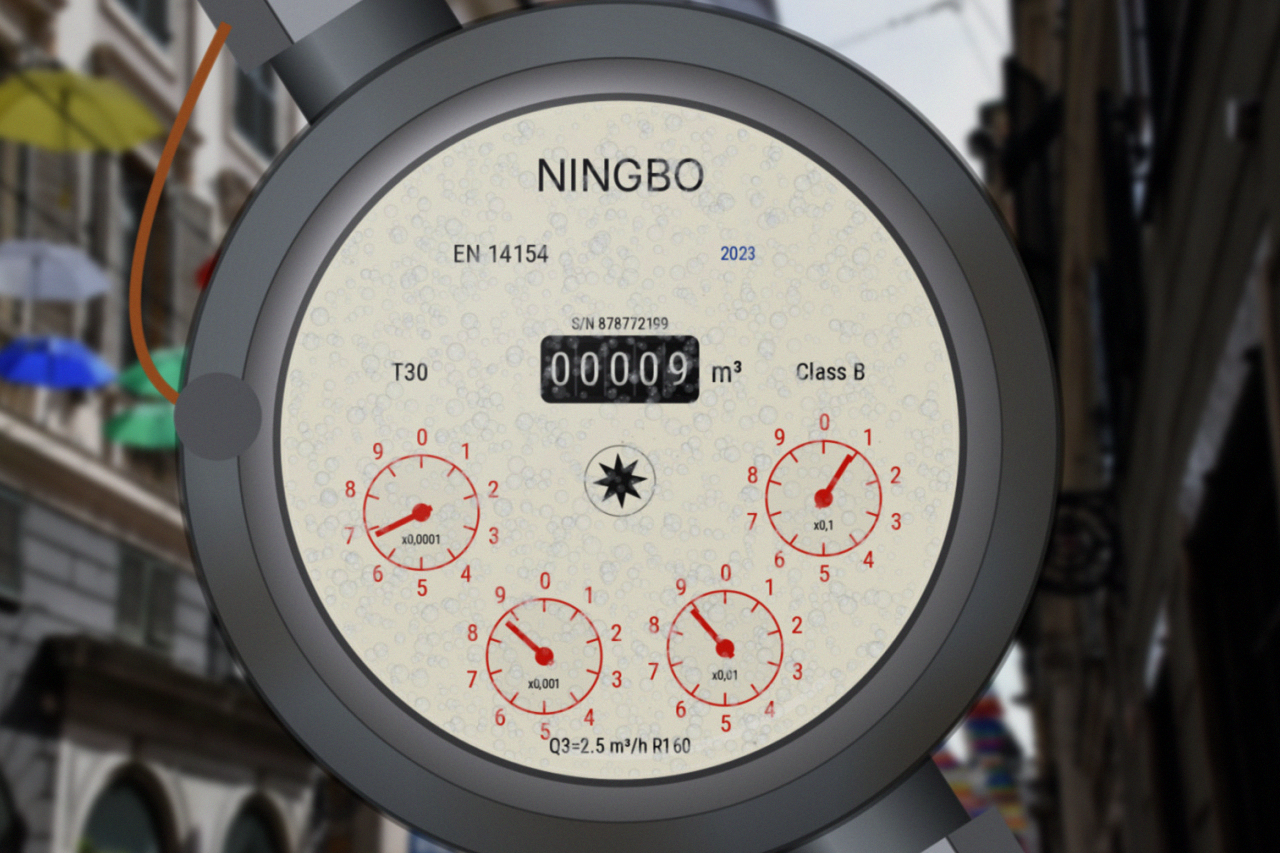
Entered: 9.0886 m³
